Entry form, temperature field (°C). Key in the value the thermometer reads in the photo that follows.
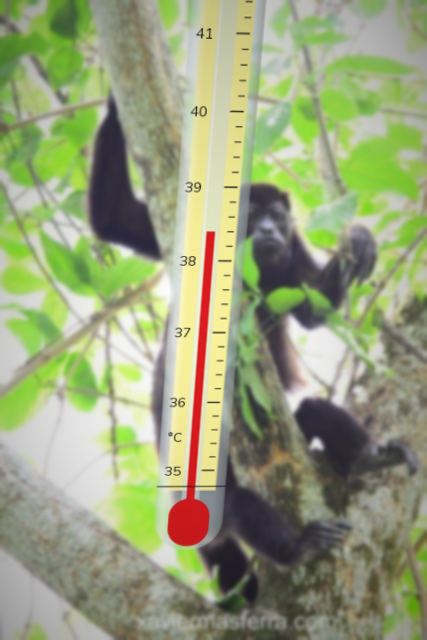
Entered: 38.4 °C
